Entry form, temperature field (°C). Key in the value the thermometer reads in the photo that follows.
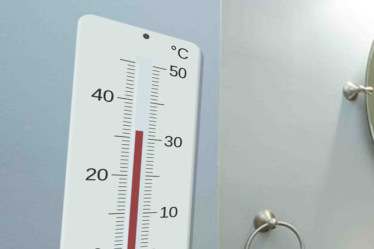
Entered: 32 °C
